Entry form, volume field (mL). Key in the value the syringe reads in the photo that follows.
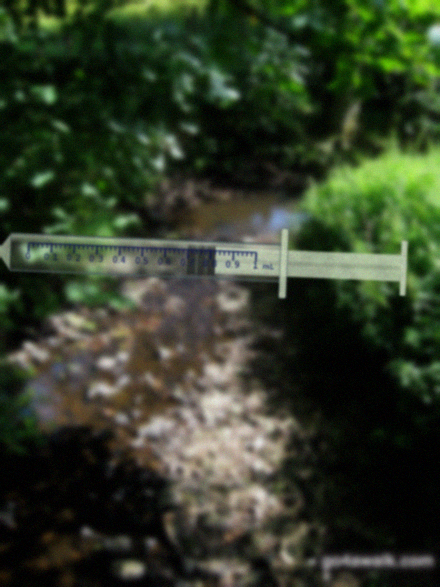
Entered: 0.7 mL
